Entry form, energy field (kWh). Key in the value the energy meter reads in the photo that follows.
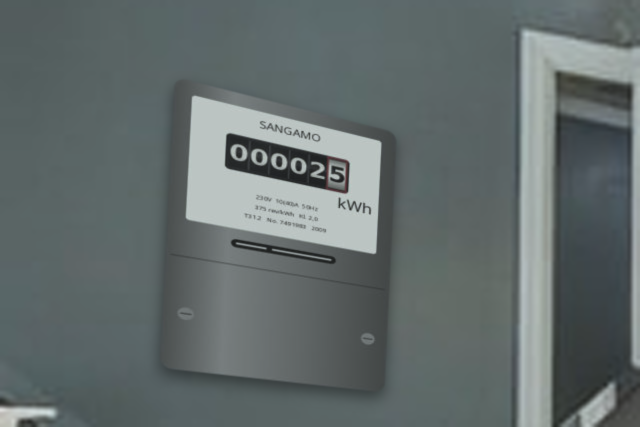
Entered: 2.5 kWh
